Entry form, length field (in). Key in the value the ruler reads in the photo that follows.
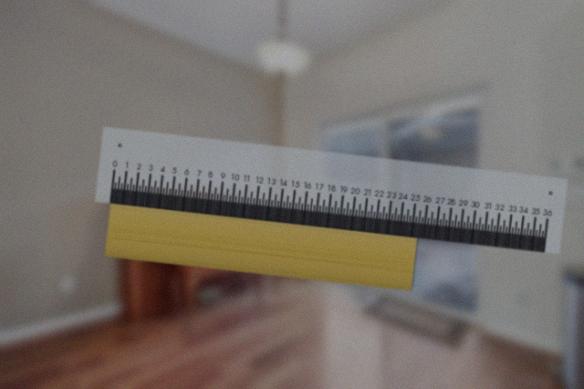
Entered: 25.5 in
